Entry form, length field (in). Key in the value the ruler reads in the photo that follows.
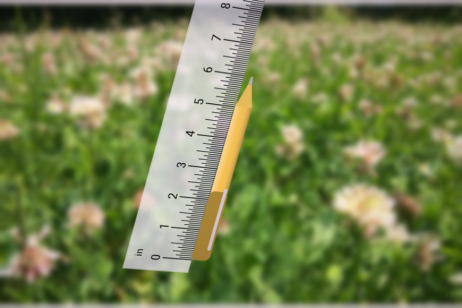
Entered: 6 in
